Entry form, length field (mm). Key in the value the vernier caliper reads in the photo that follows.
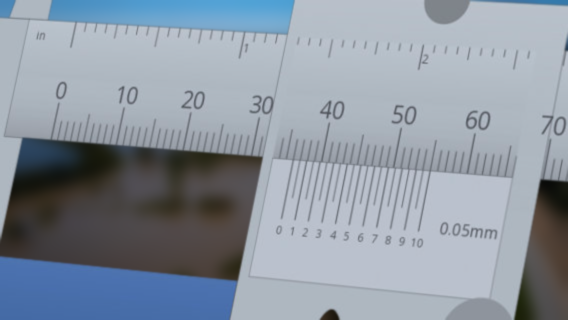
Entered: 36.0 mm
